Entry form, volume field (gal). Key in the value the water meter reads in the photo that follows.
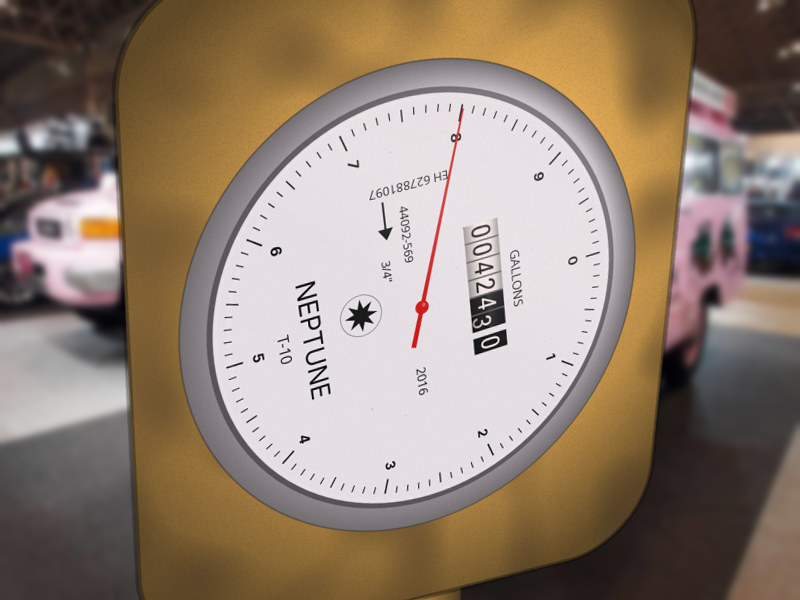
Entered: 42428.0 gal
